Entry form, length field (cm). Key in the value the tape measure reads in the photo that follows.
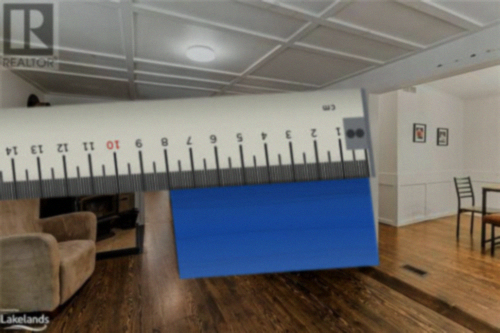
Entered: 8 cm
